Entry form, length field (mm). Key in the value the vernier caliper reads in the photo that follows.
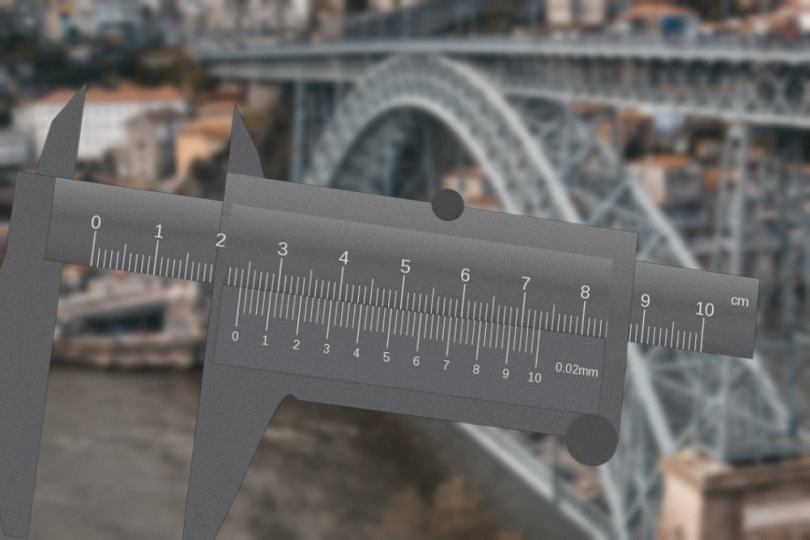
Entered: 24.0 mm
